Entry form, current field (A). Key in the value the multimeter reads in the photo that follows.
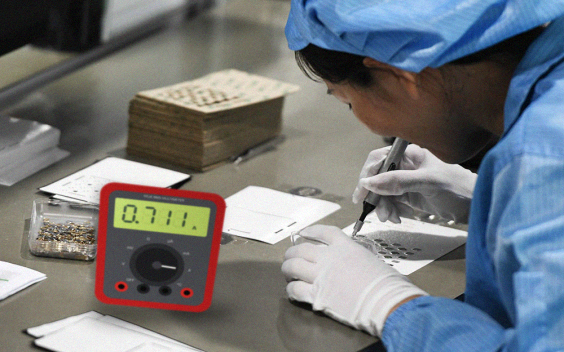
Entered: 0.711 A
